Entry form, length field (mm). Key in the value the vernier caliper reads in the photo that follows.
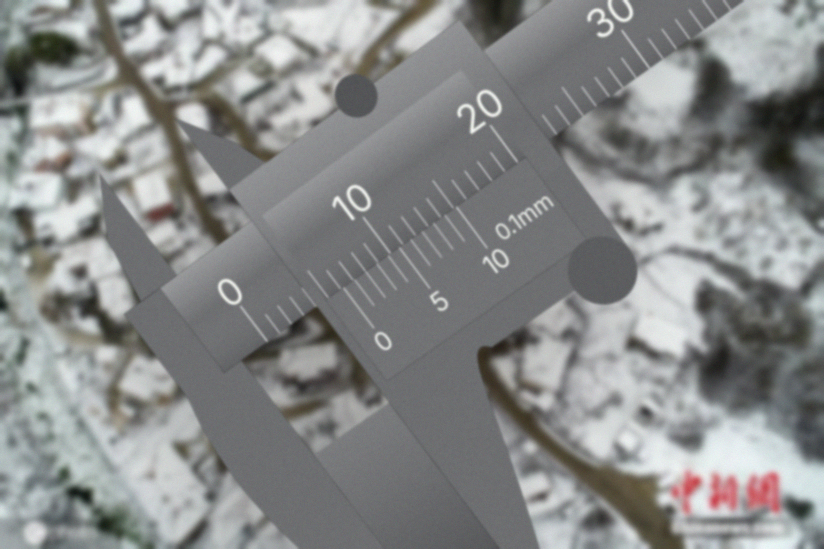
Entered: 6.2 mm
